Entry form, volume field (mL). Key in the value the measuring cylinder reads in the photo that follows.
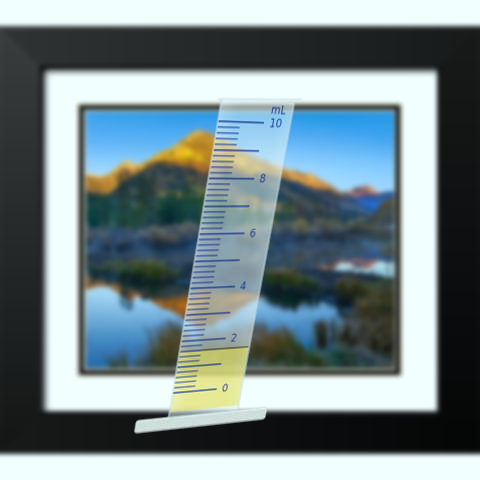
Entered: 1.6 mL
